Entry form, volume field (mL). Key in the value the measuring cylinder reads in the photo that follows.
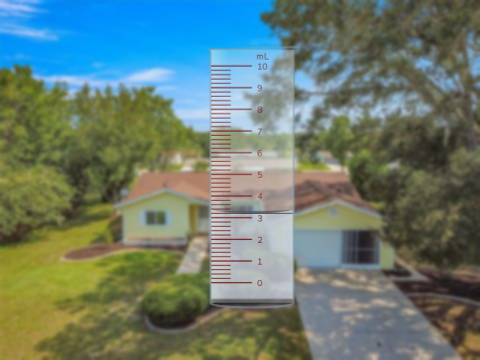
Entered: 3.2 mL
